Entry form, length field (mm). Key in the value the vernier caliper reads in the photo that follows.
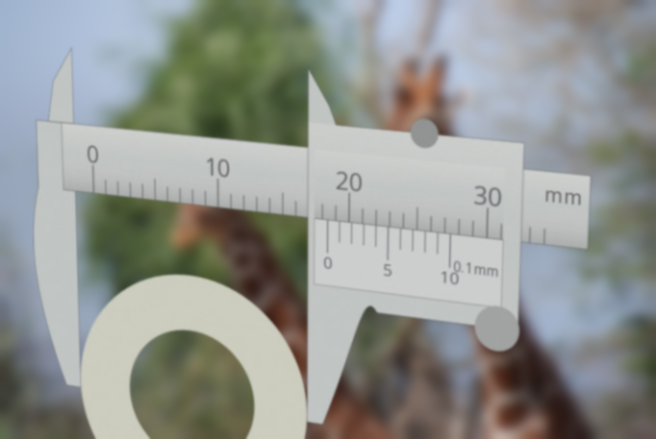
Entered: 18.4 mm
